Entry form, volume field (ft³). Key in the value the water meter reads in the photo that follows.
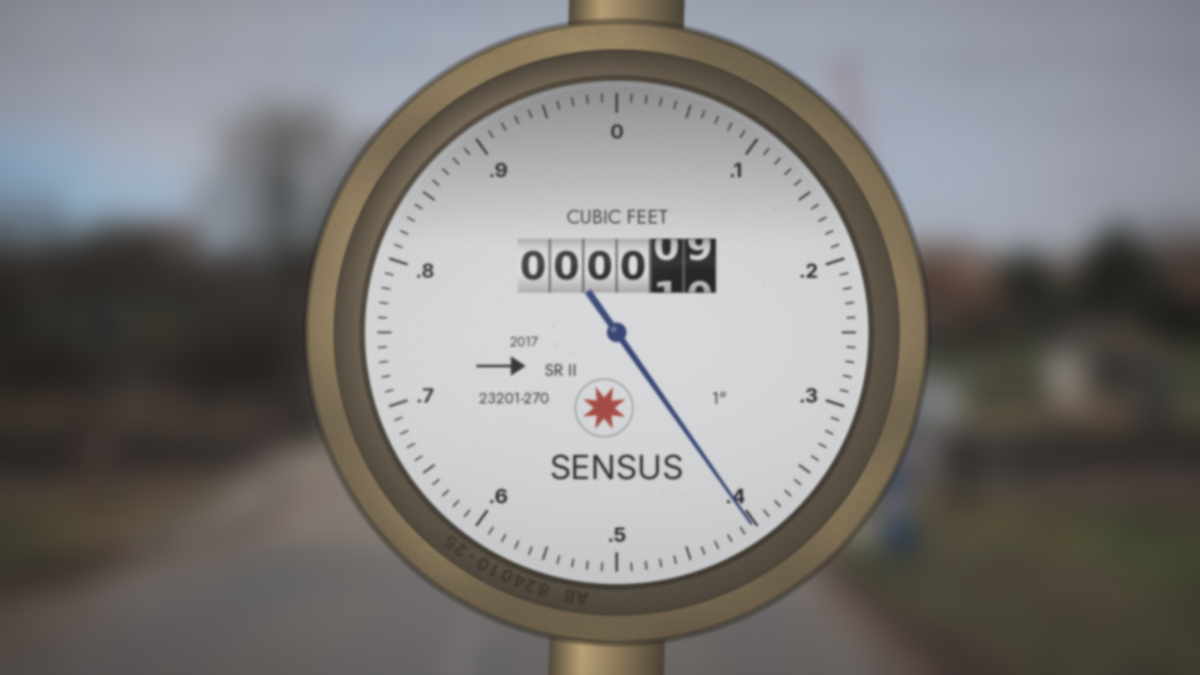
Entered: 9.40 ft³
